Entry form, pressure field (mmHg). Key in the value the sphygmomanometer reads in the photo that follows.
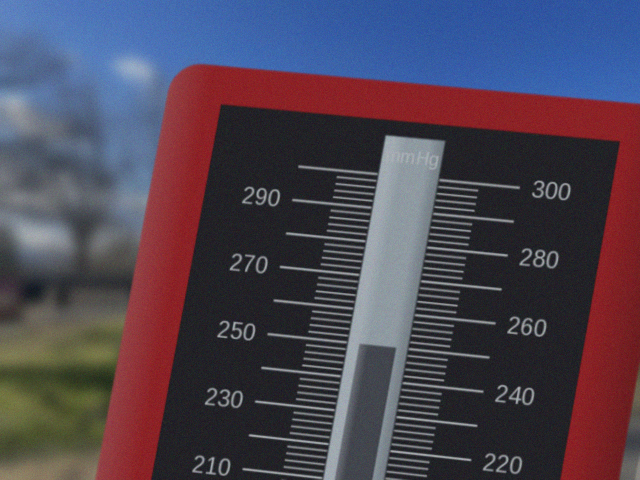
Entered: 250 mmHg
